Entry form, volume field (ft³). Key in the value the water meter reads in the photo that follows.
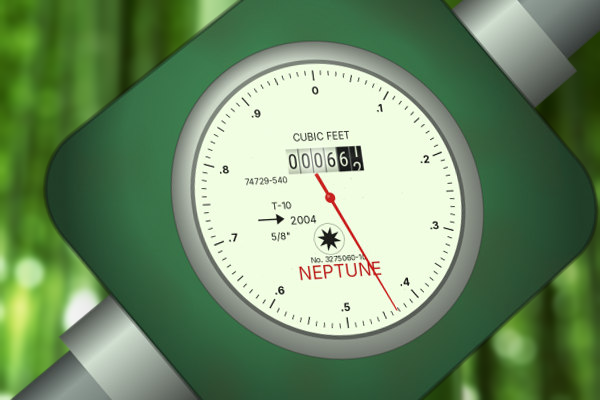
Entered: 661.43 ft³
